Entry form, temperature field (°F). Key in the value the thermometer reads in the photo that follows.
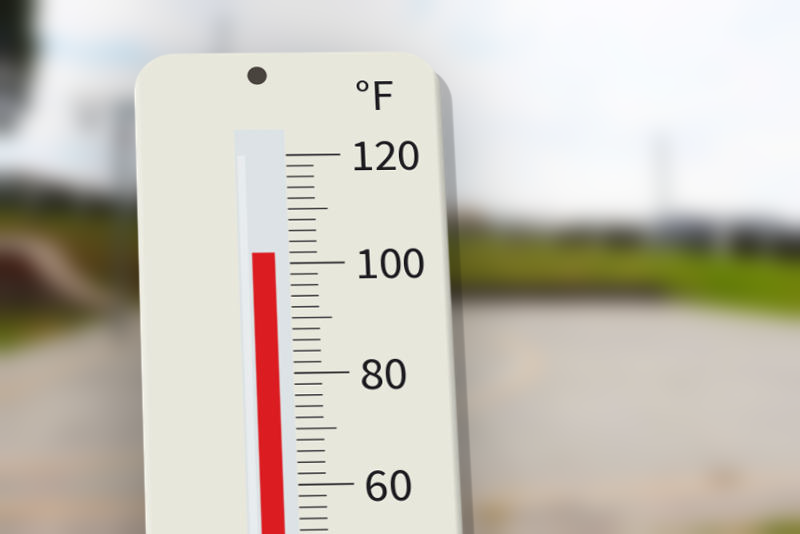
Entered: 102 °F
